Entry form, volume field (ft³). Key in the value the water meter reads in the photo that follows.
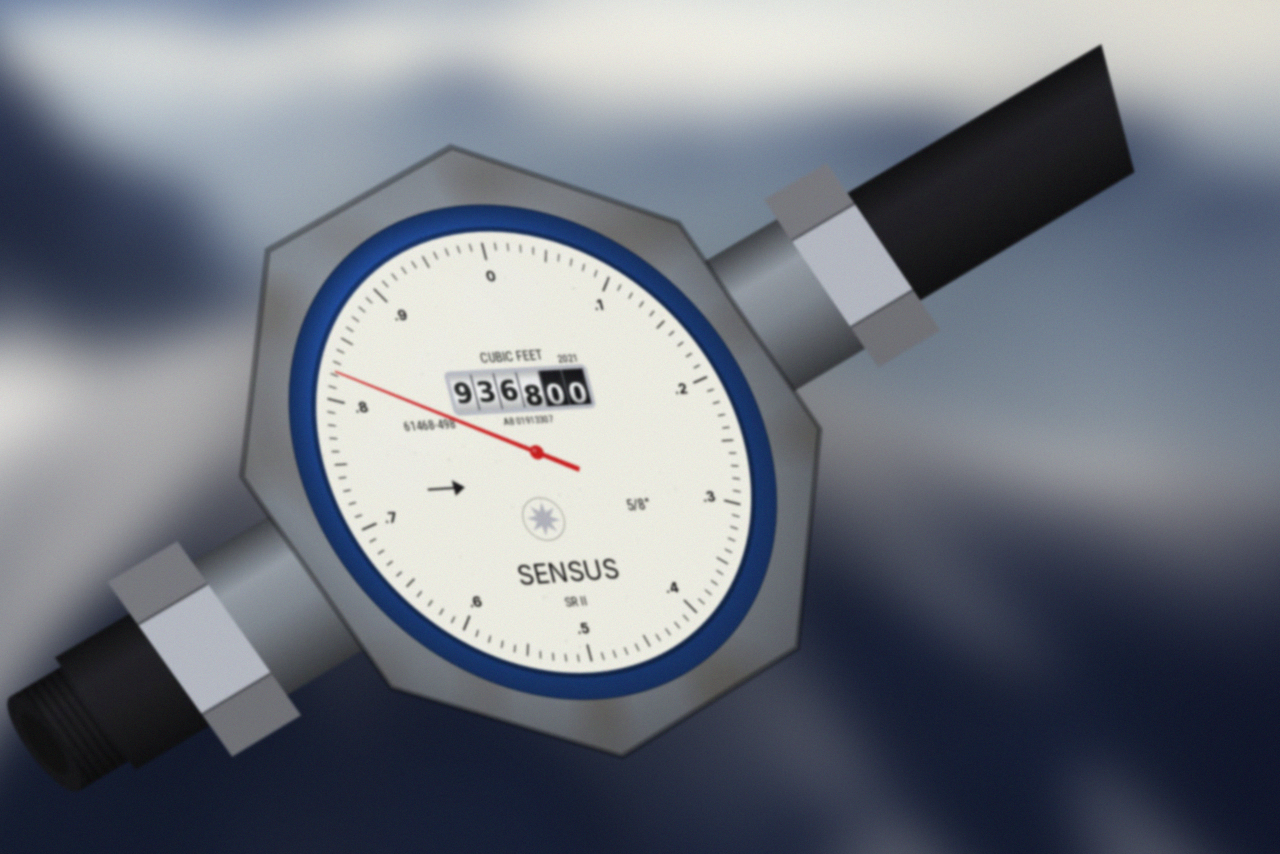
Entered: 936799.82 ft³
